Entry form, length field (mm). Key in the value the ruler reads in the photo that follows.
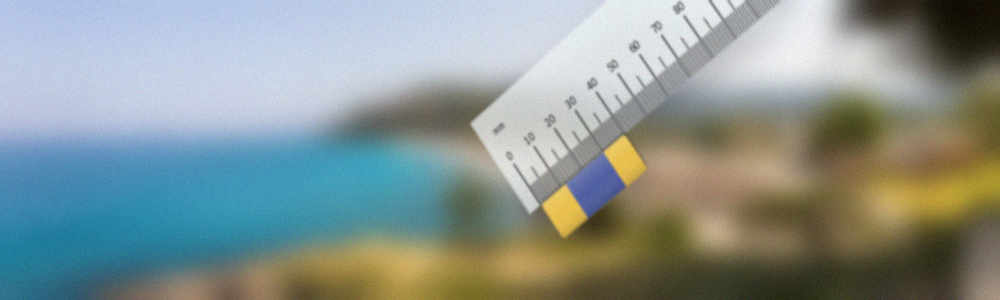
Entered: 40 mm
